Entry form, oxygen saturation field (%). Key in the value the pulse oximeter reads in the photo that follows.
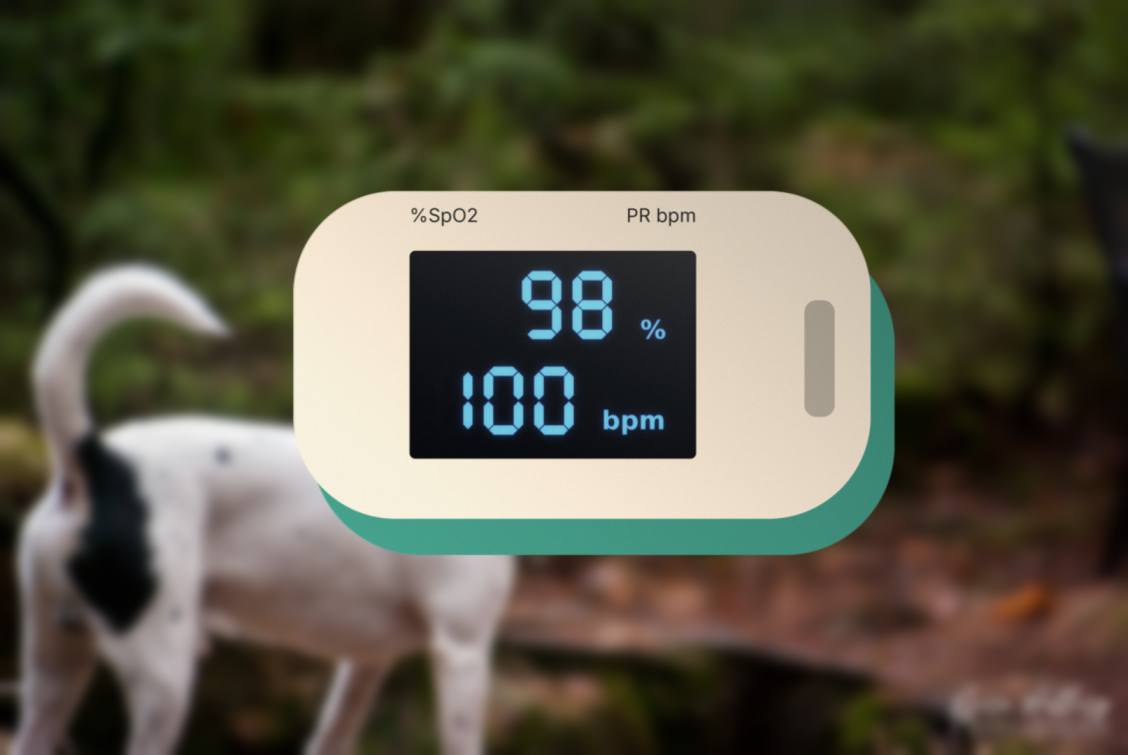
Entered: 98 %
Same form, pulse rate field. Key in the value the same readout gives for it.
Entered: 100 bpm
